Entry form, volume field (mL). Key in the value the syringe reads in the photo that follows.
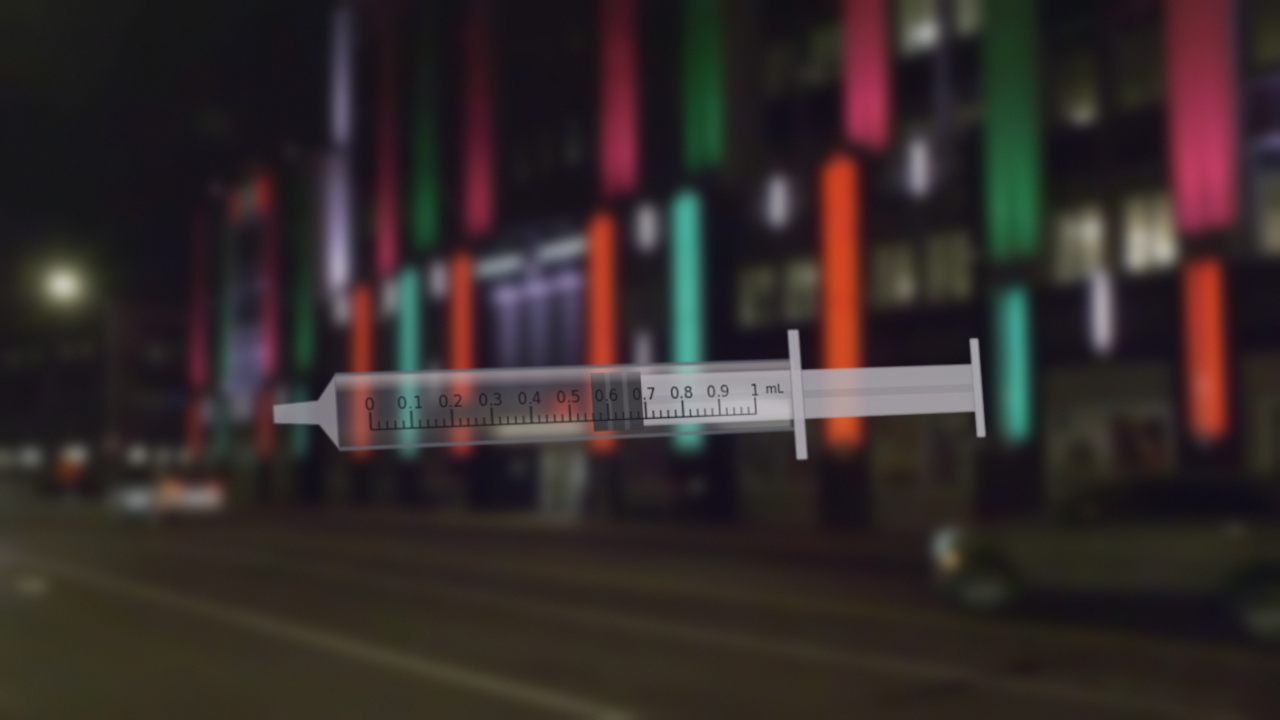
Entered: 0.56 mL
